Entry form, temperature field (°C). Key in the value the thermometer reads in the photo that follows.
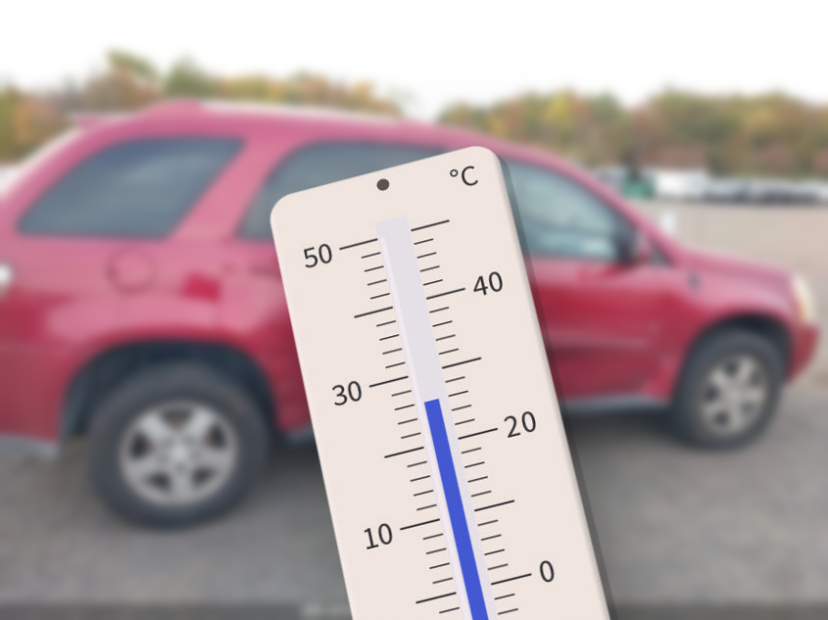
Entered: 26 °C
